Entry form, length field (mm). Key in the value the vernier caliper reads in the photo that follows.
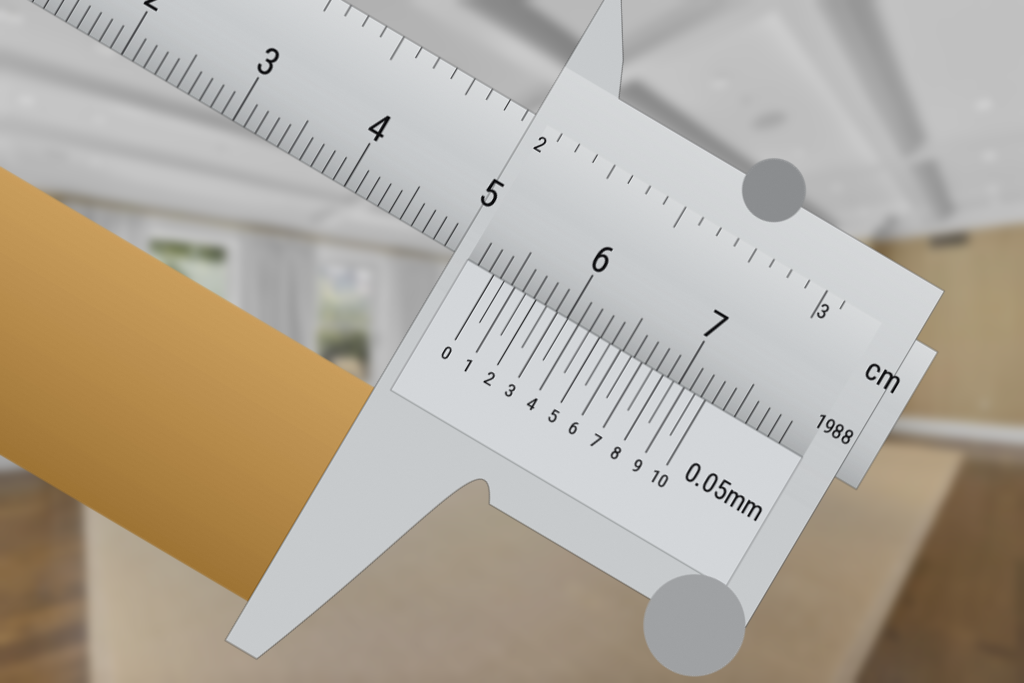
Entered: 53.4 mm
